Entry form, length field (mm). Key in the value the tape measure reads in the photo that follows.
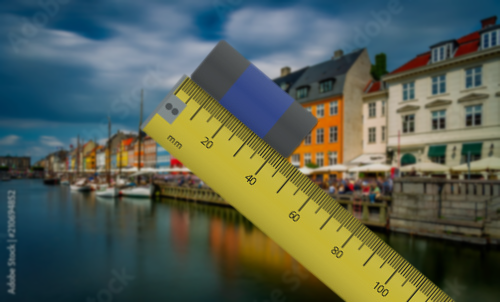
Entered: 45 mm
